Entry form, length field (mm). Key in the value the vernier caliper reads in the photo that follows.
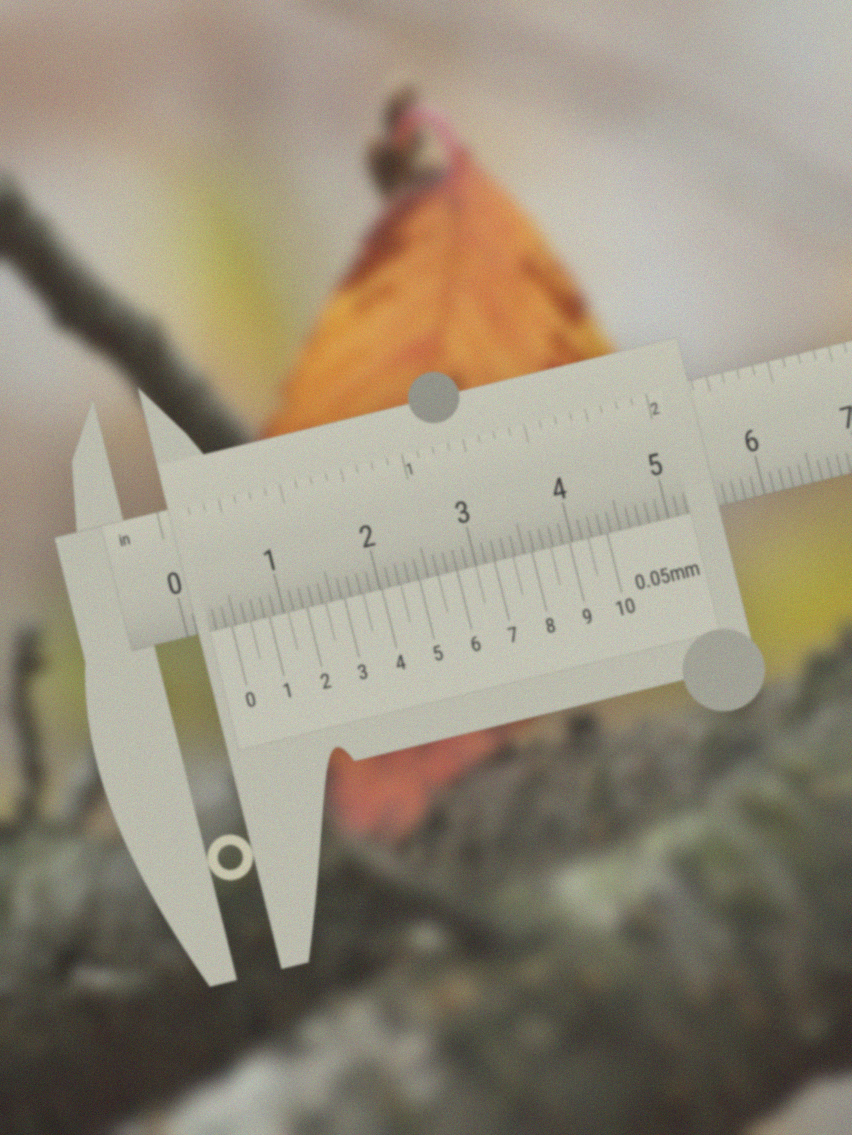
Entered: 4.6 mm
